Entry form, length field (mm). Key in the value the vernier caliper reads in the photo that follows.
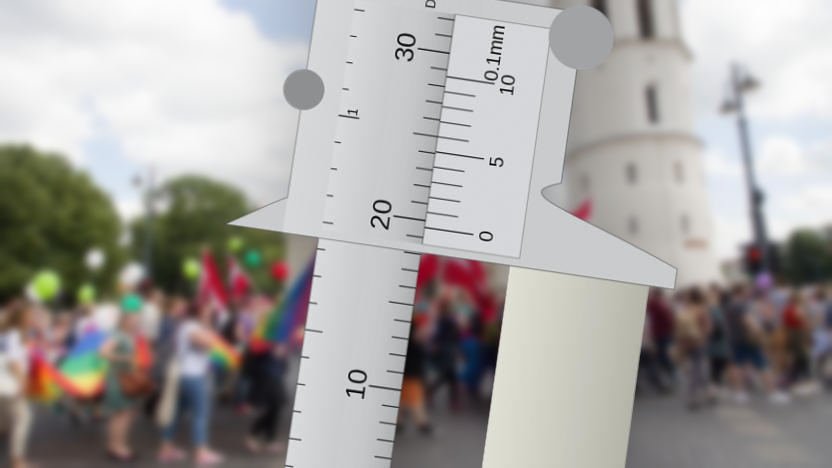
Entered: 19.6 mm
